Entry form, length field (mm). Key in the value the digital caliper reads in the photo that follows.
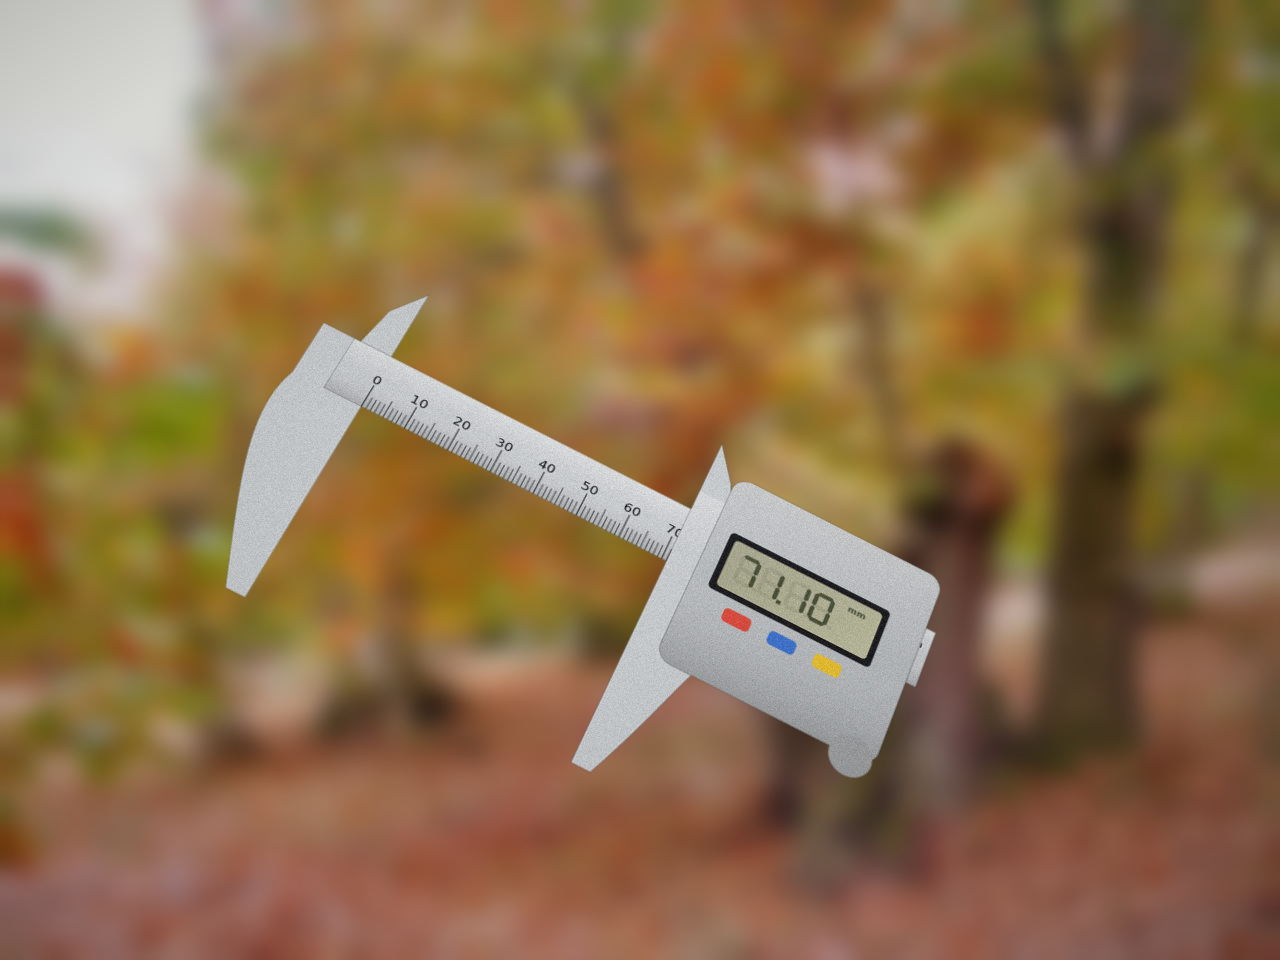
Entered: 71.10 mm
